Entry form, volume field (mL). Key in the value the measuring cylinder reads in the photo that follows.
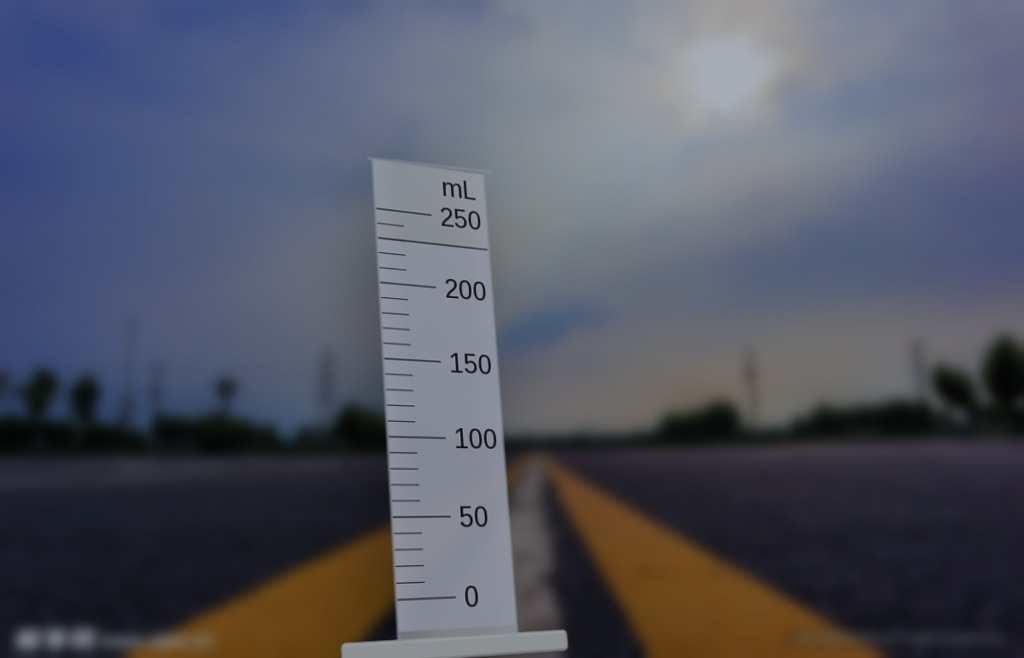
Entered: 230 mL
